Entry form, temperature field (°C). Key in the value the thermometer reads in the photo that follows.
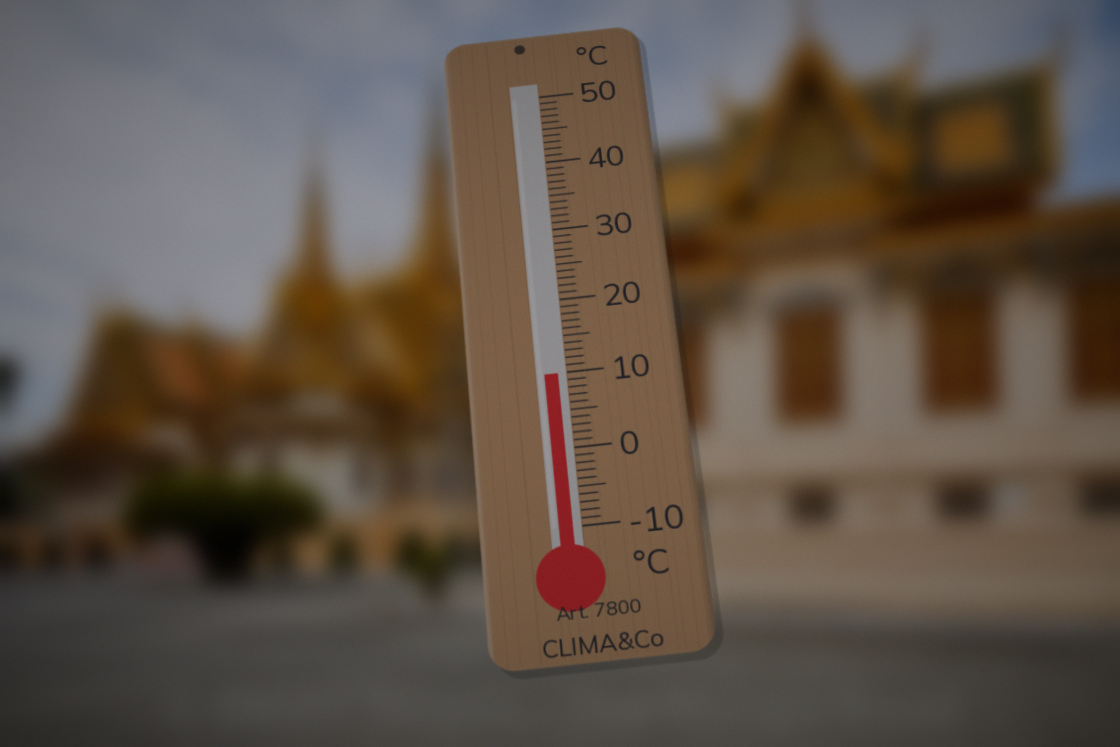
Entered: 10 °C
